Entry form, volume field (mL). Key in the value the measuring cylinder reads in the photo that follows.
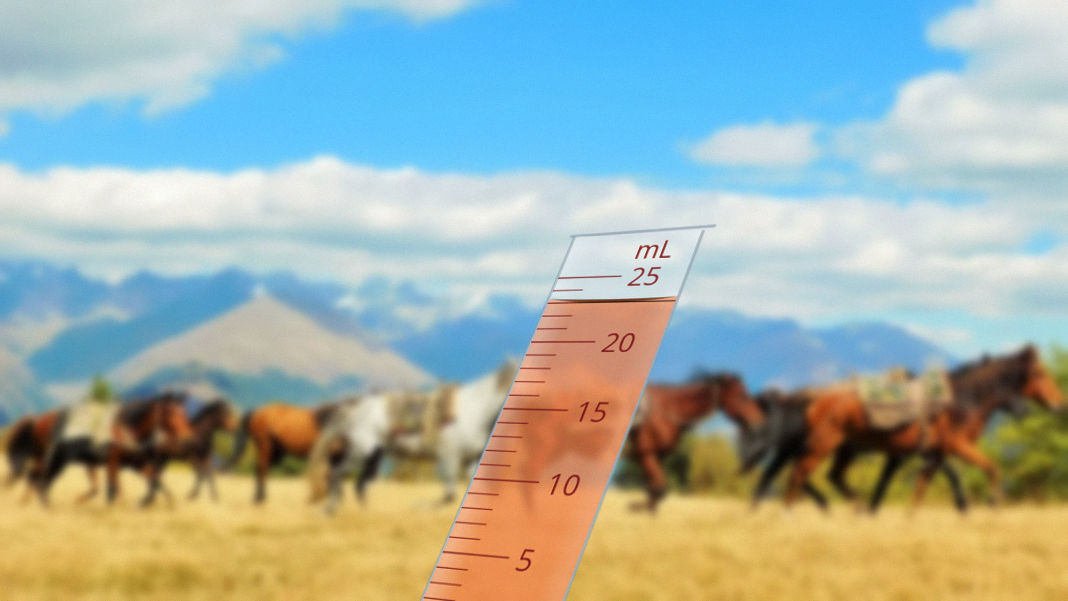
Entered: 23 mL
